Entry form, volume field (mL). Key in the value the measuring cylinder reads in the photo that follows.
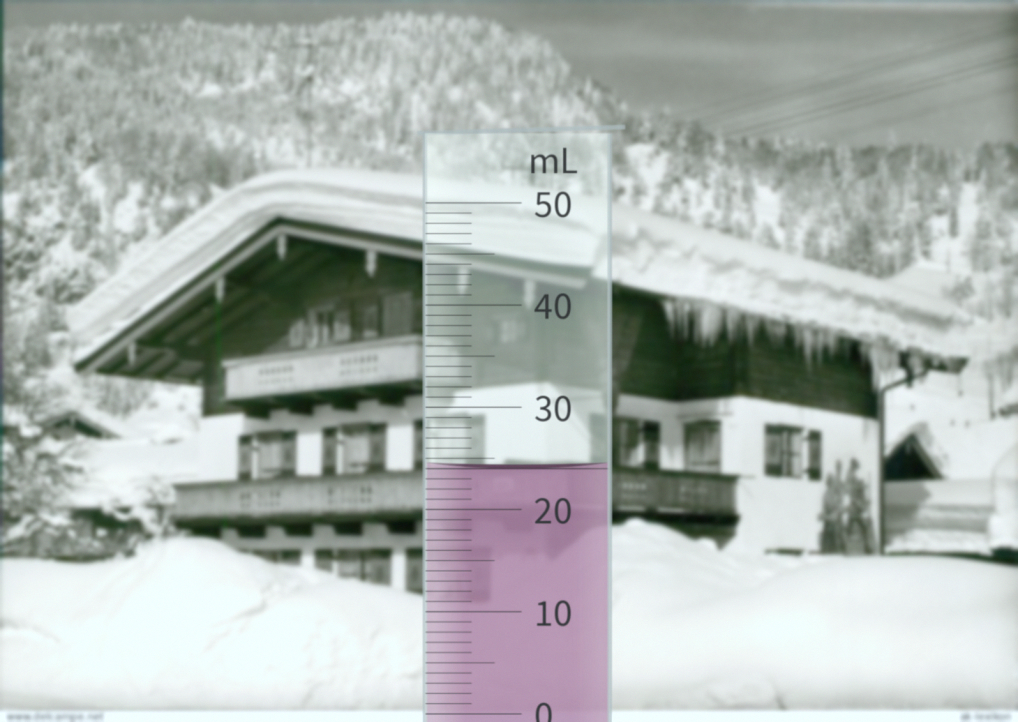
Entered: 24 mL
